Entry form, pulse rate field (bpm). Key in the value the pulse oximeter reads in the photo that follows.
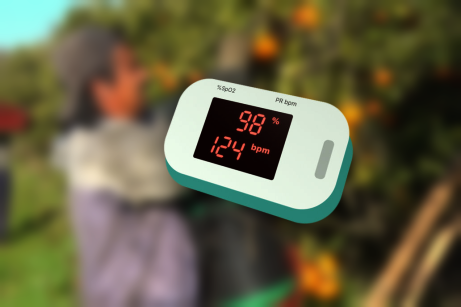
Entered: 124 bpm
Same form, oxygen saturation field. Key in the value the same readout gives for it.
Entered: 98 %
